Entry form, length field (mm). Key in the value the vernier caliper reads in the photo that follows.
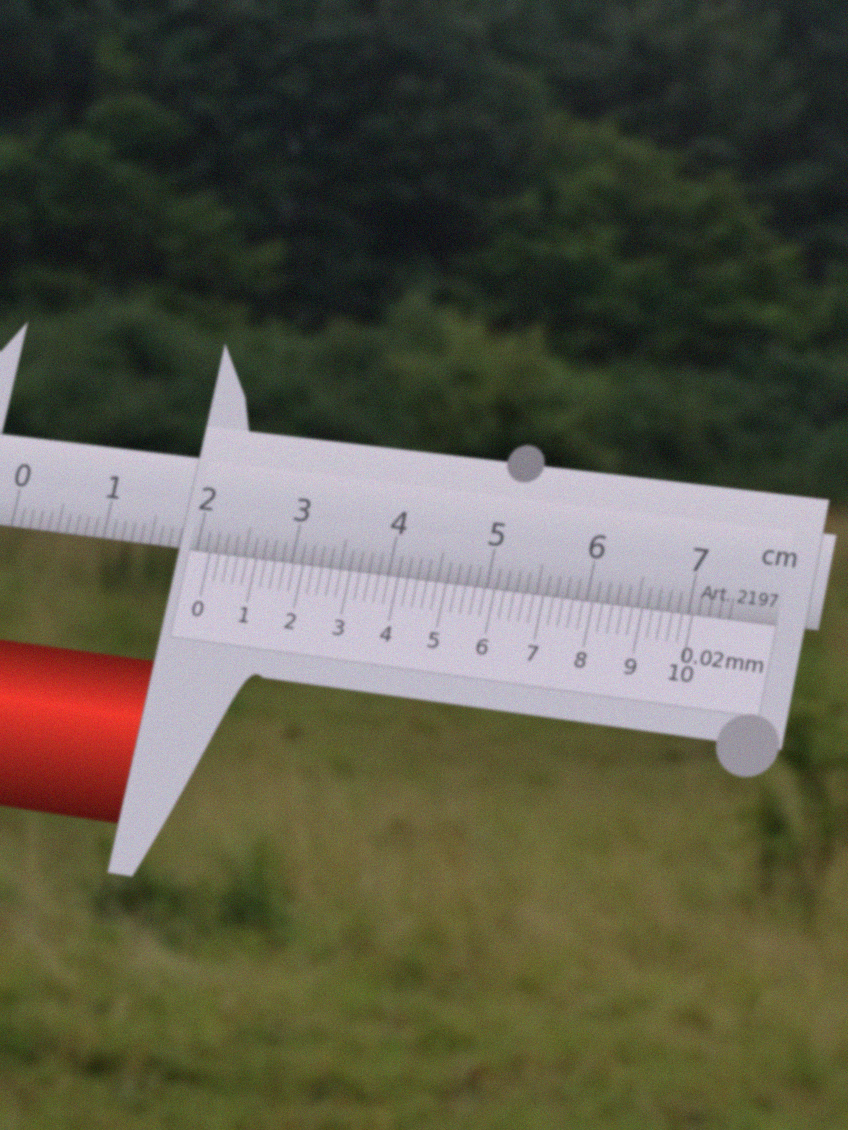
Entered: 21.4 mm
